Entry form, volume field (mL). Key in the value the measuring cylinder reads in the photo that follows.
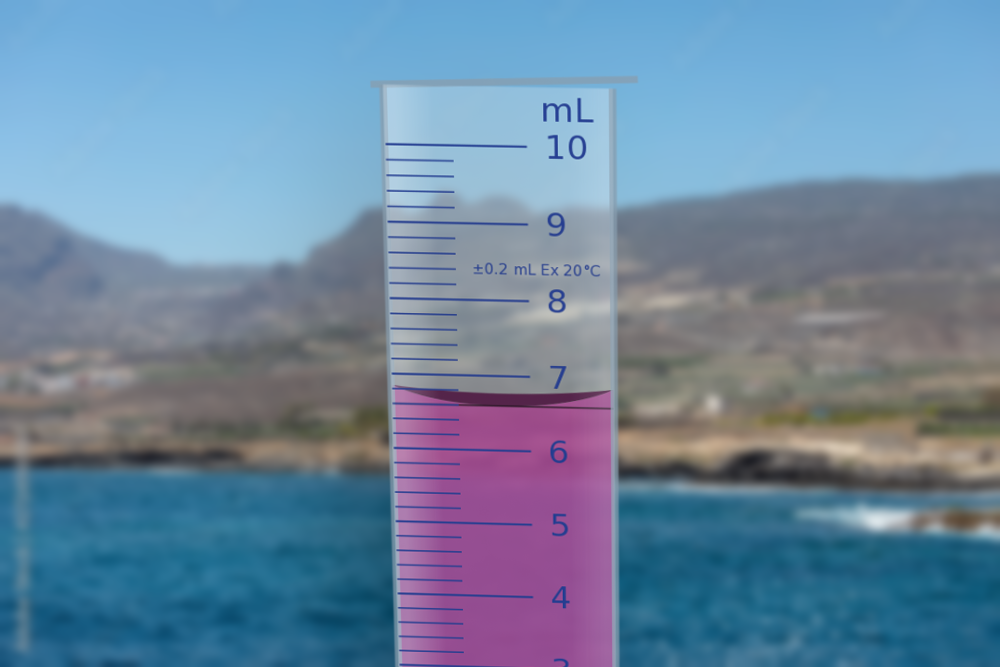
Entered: 6.6 mL
